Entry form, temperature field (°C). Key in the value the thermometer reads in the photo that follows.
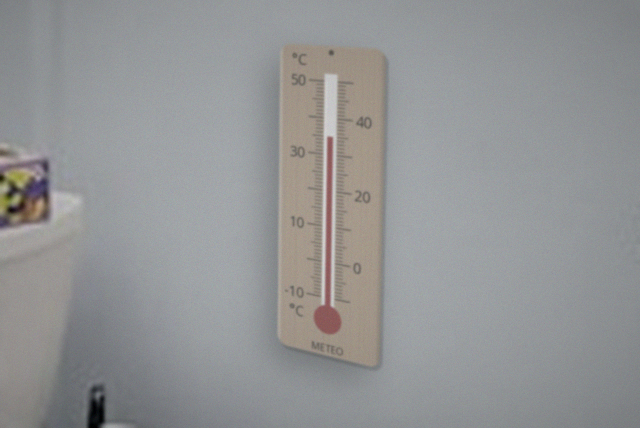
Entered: 35 °C
